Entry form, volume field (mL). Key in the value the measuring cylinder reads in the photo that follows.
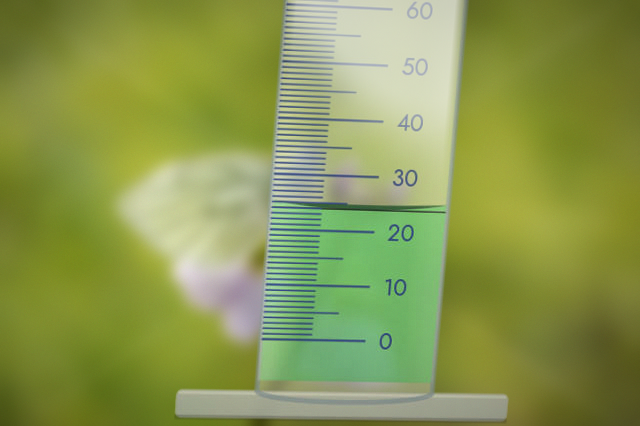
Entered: 24 mL
